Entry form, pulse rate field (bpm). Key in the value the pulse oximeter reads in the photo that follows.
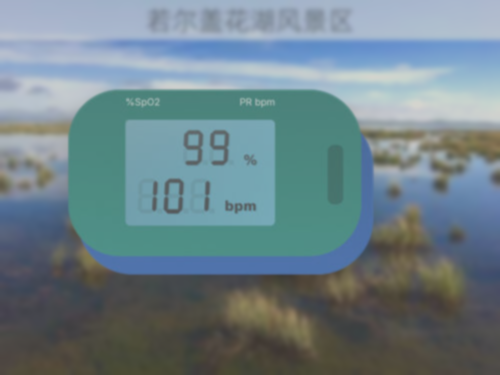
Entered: 101 bpm
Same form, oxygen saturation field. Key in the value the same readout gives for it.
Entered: 99 %
